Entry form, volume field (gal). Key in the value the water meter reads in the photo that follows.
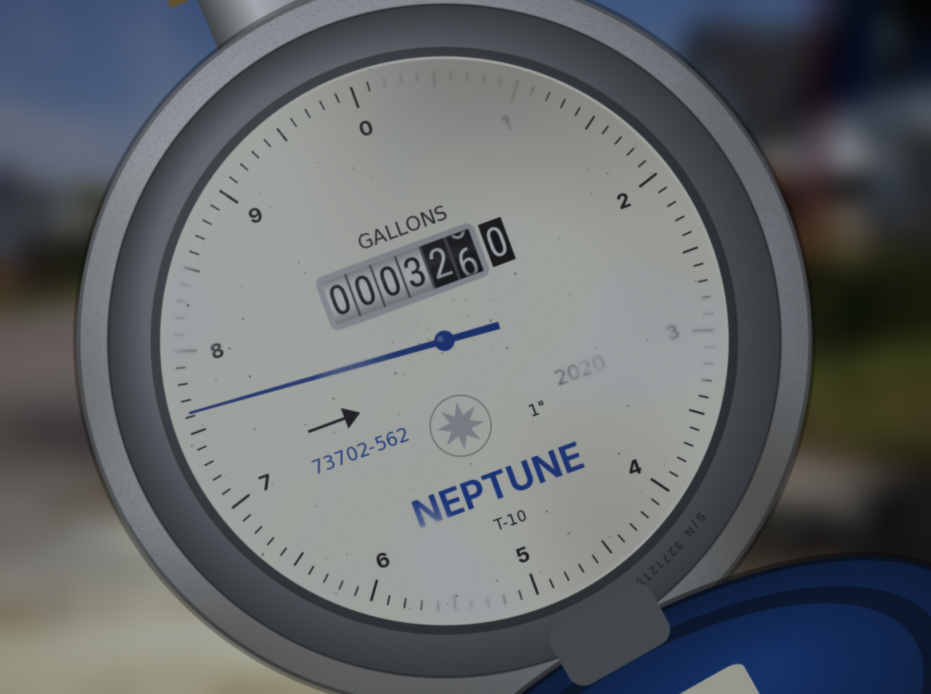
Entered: 3257.6 gal
